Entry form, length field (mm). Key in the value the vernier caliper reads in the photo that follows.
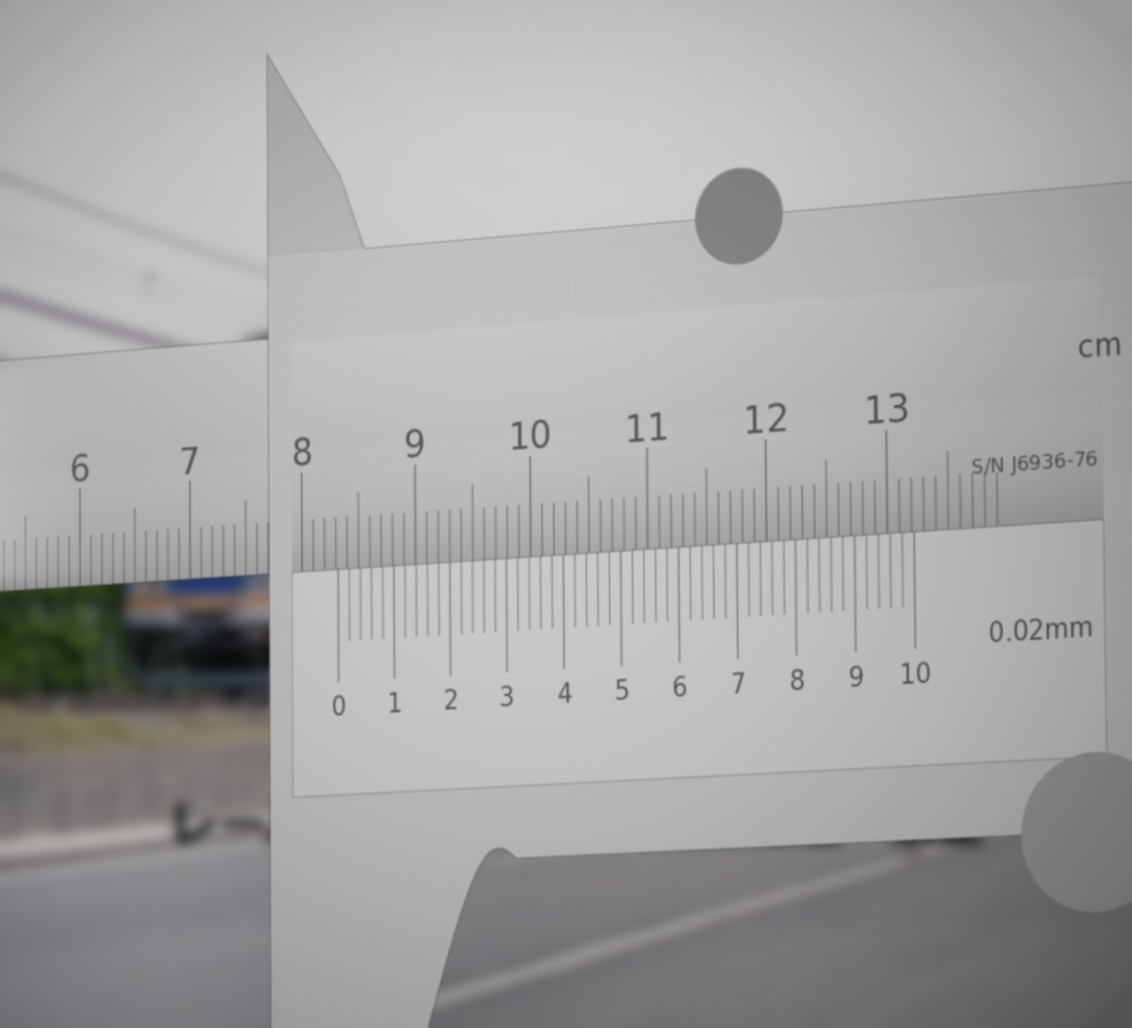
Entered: 83.2 mm
